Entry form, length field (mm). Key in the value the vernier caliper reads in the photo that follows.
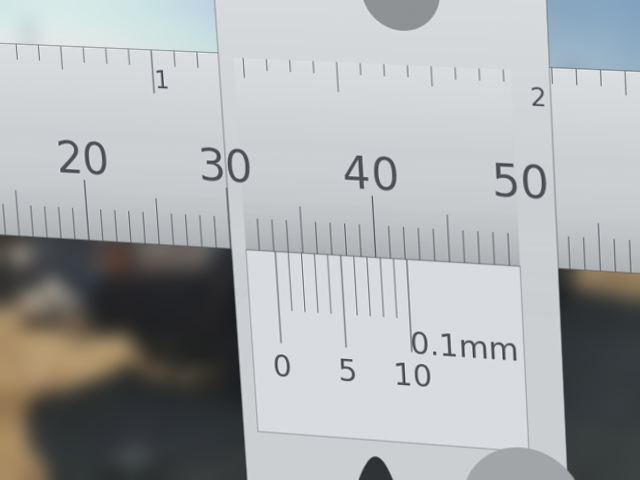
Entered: 33.1 mm
